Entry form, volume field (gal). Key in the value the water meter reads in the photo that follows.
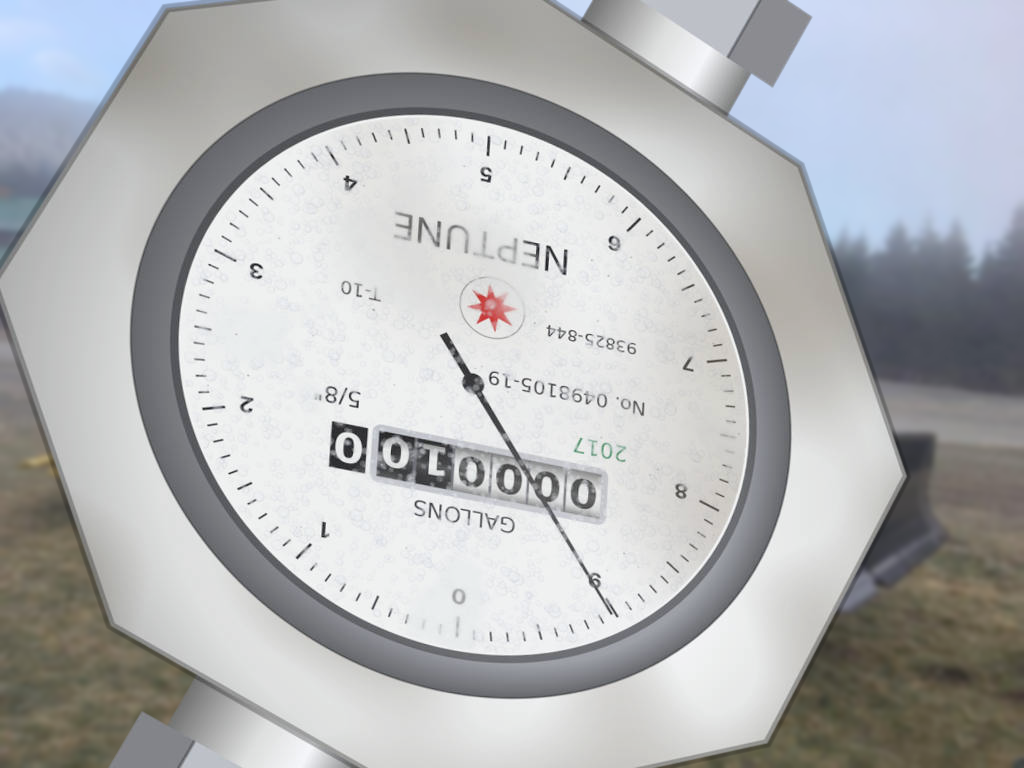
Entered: 99.0 gal
